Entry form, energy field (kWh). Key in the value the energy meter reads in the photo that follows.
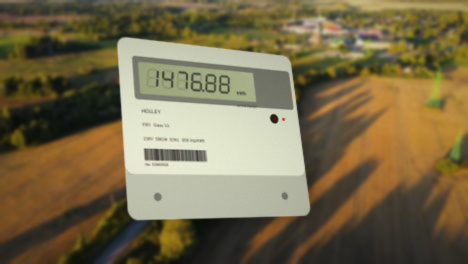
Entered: 1476.88 kWh
